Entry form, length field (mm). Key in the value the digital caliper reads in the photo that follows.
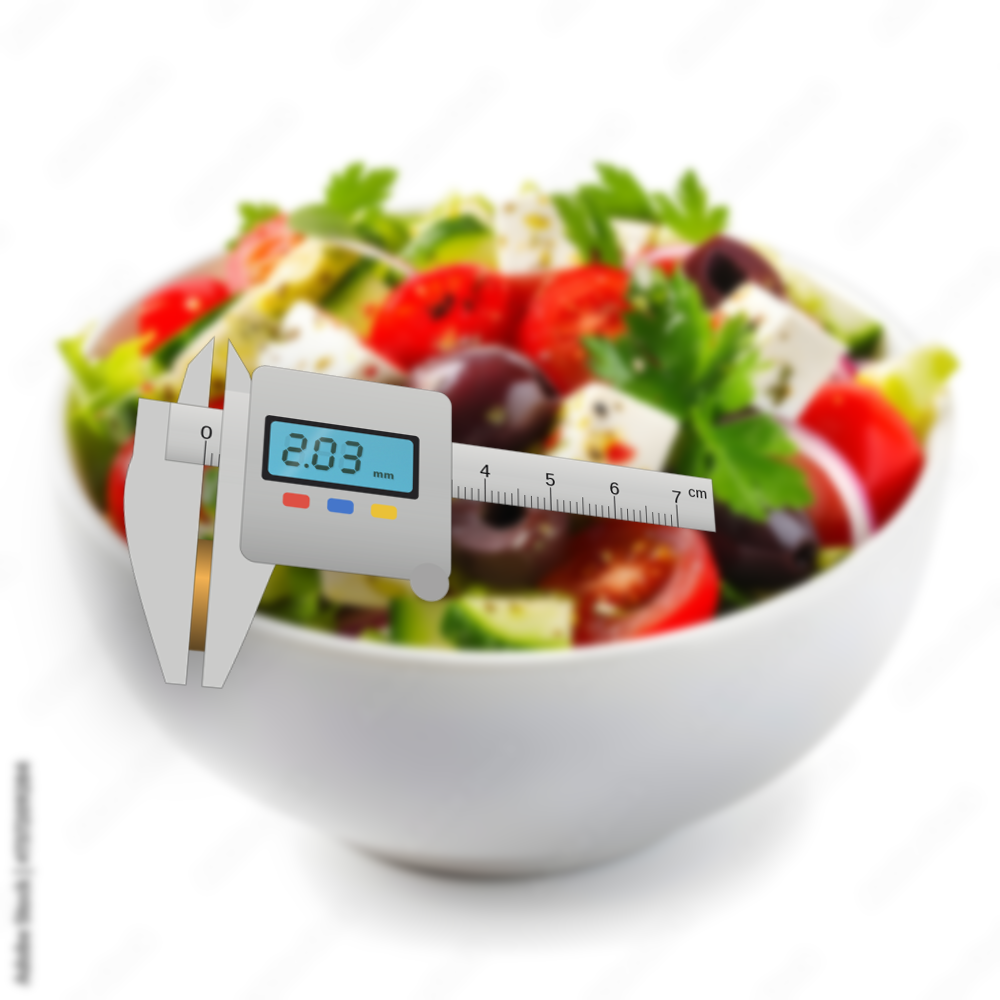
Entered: 2.03 mm
